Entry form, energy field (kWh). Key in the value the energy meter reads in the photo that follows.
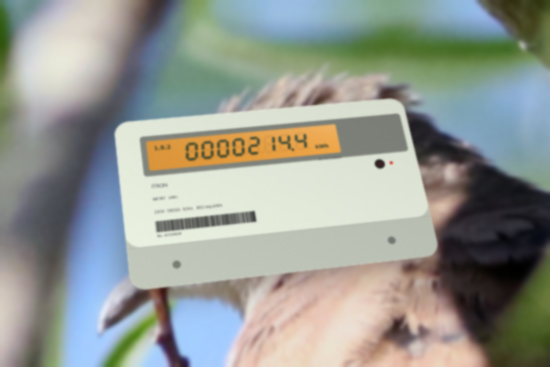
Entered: 214.4 kWh
